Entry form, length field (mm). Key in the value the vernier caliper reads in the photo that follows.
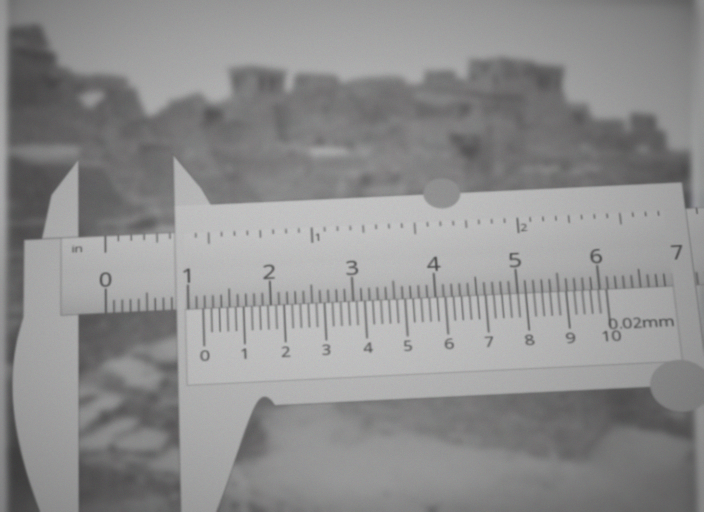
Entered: 11.8 mm
